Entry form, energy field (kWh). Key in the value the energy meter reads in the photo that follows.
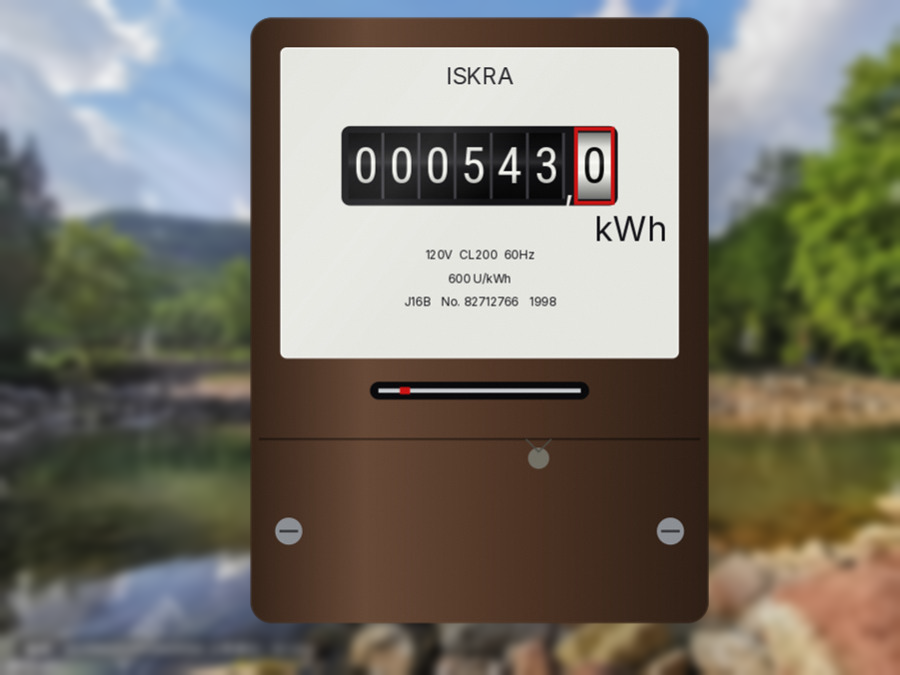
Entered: 543.0 kWh
